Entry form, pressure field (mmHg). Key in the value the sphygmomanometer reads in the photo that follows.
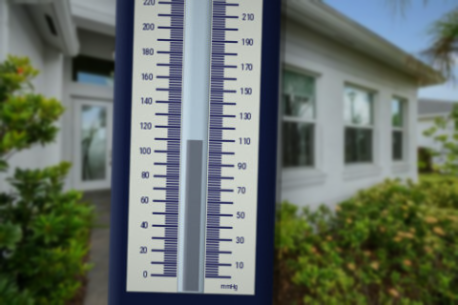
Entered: 110 mmHg
